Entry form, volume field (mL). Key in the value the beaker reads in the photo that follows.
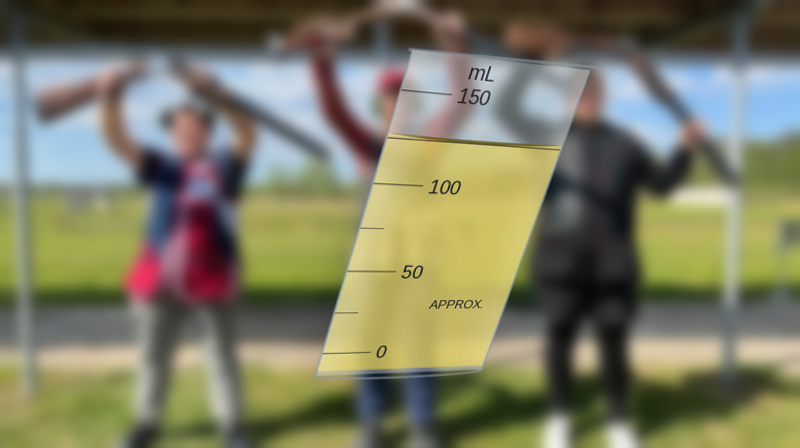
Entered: 125 mL
